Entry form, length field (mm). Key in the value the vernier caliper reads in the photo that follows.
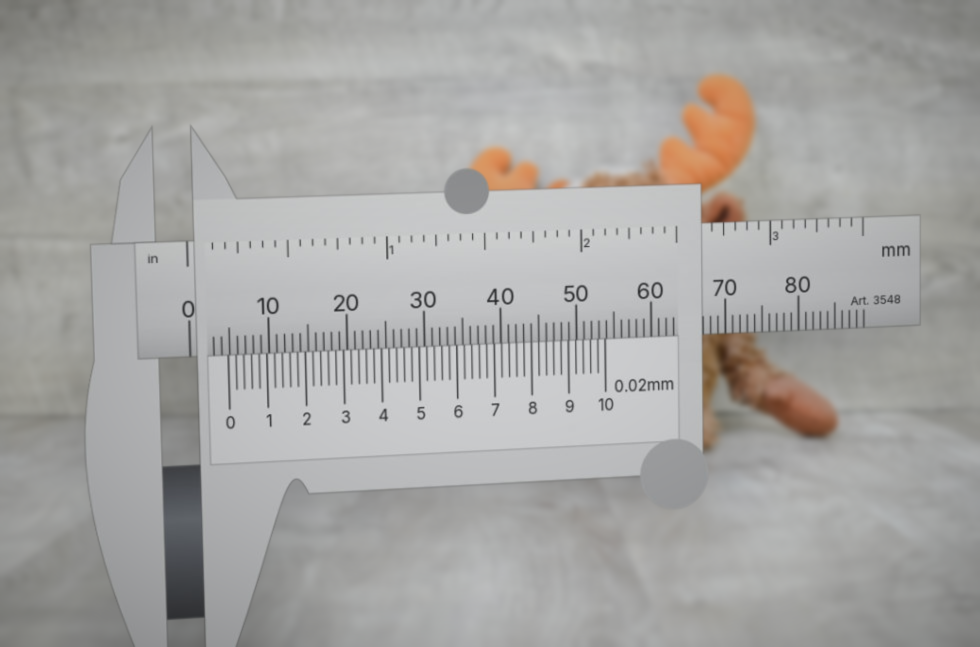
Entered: 4.8 mm
